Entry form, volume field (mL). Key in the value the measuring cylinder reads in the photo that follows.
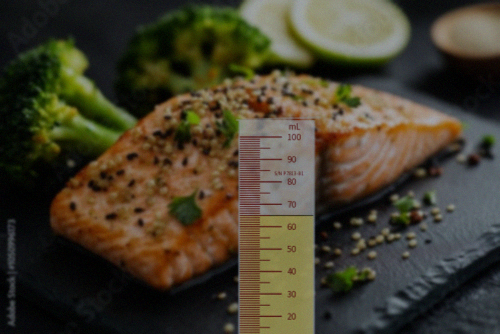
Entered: 65 mL
